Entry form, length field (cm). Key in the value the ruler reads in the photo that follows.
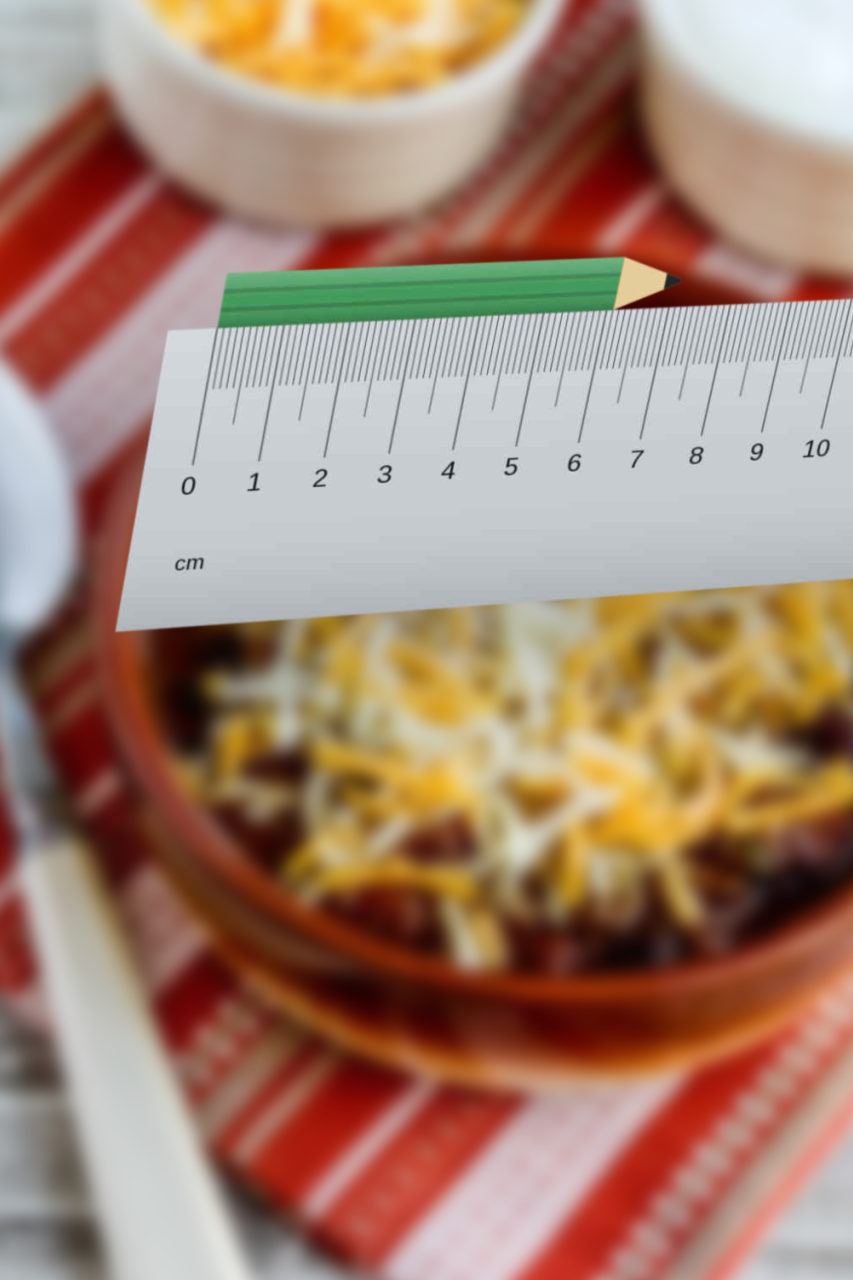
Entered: 7.1 cm
